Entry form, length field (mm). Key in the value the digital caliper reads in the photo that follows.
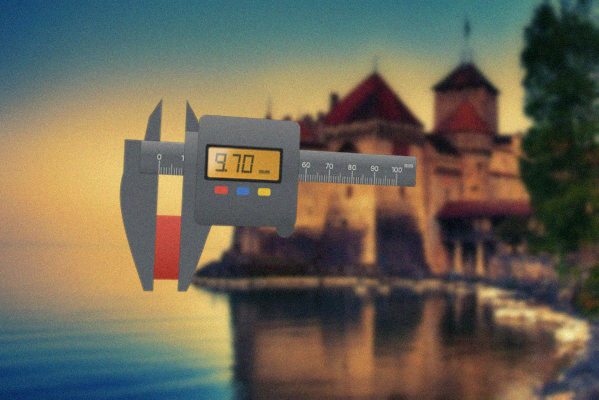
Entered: 9.70 mm
